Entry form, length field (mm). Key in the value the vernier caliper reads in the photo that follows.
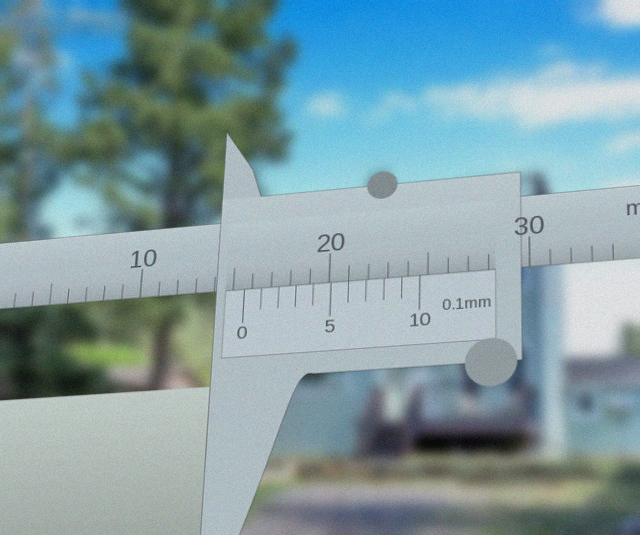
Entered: 15.6 mm
